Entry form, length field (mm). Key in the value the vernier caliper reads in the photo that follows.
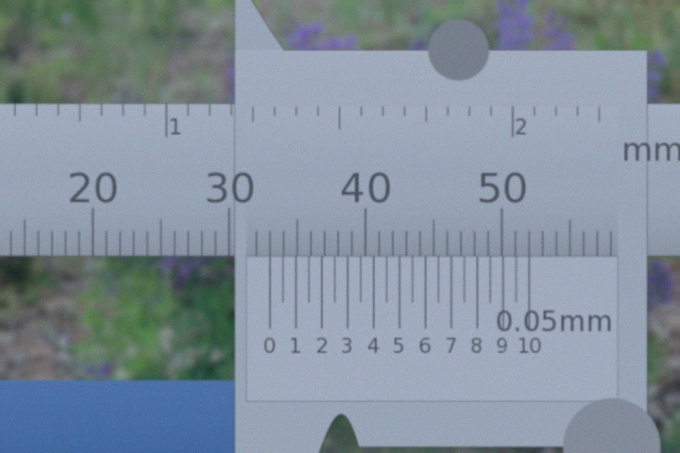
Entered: 33.0 mm
